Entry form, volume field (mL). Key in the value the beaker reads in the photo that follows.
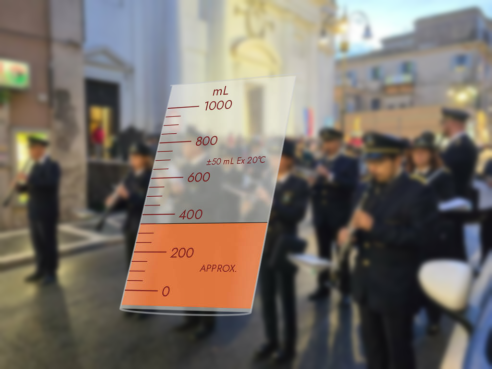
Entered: 350 mL
